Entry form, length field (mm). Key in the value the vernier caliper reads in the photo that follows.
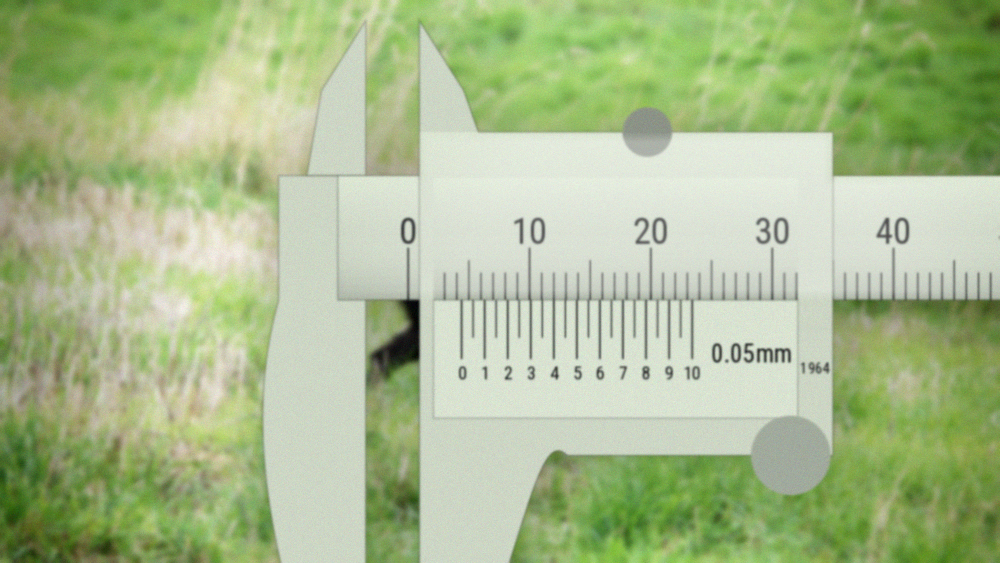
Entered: 4.4 mm
